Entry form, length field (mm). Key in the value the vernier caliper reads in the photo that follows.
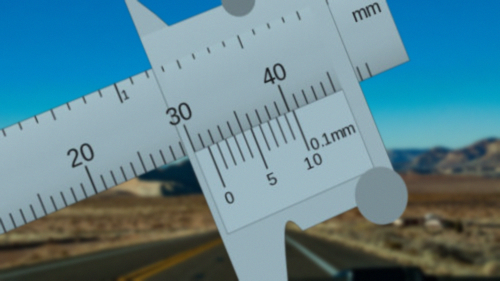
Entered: 31.4 mm
